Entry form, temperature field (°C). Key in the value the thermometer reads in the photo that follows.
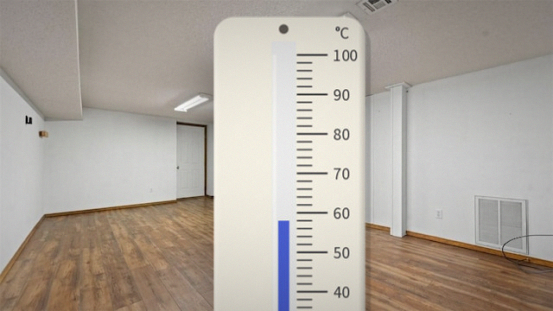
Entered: 58 °C
